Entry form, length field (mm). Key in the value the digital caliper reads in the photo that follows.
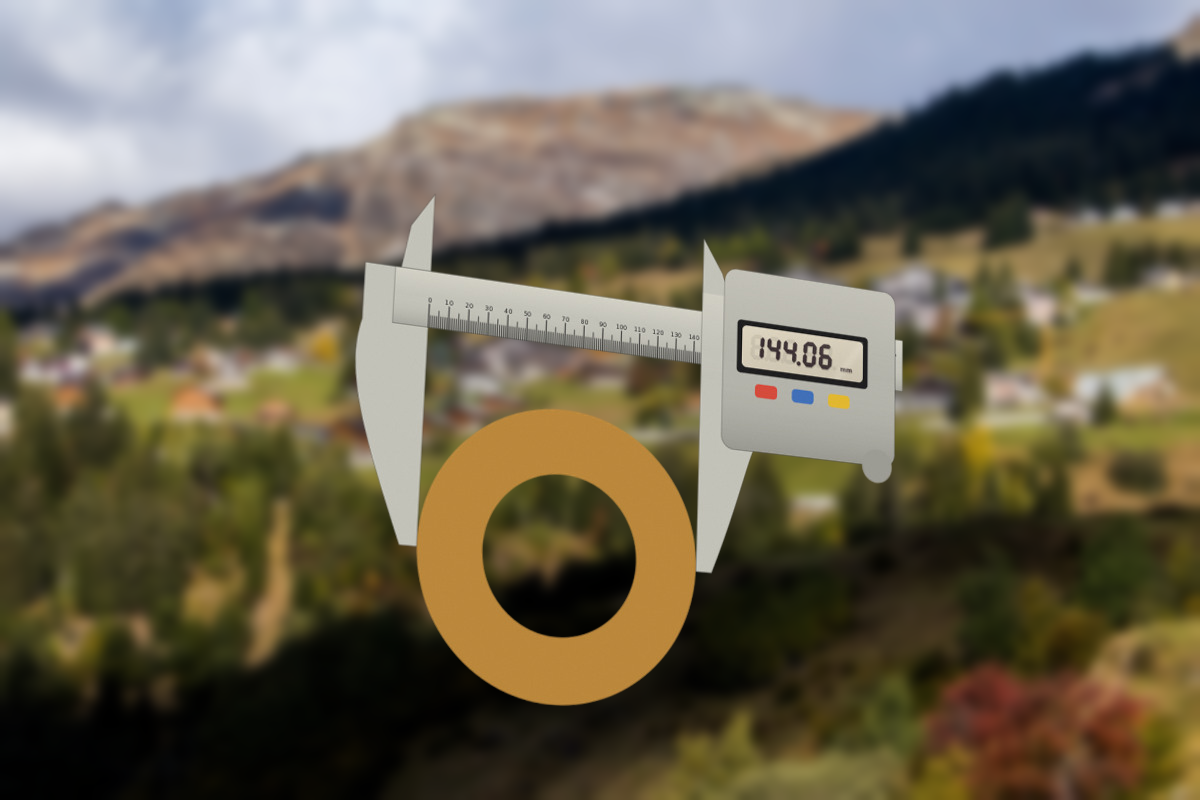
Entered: 144.06 mm
